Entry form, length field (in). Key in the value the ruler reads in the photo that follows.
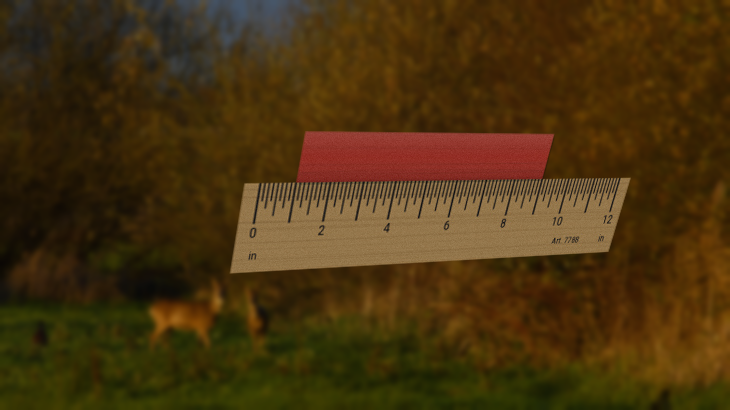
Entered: 8 in
